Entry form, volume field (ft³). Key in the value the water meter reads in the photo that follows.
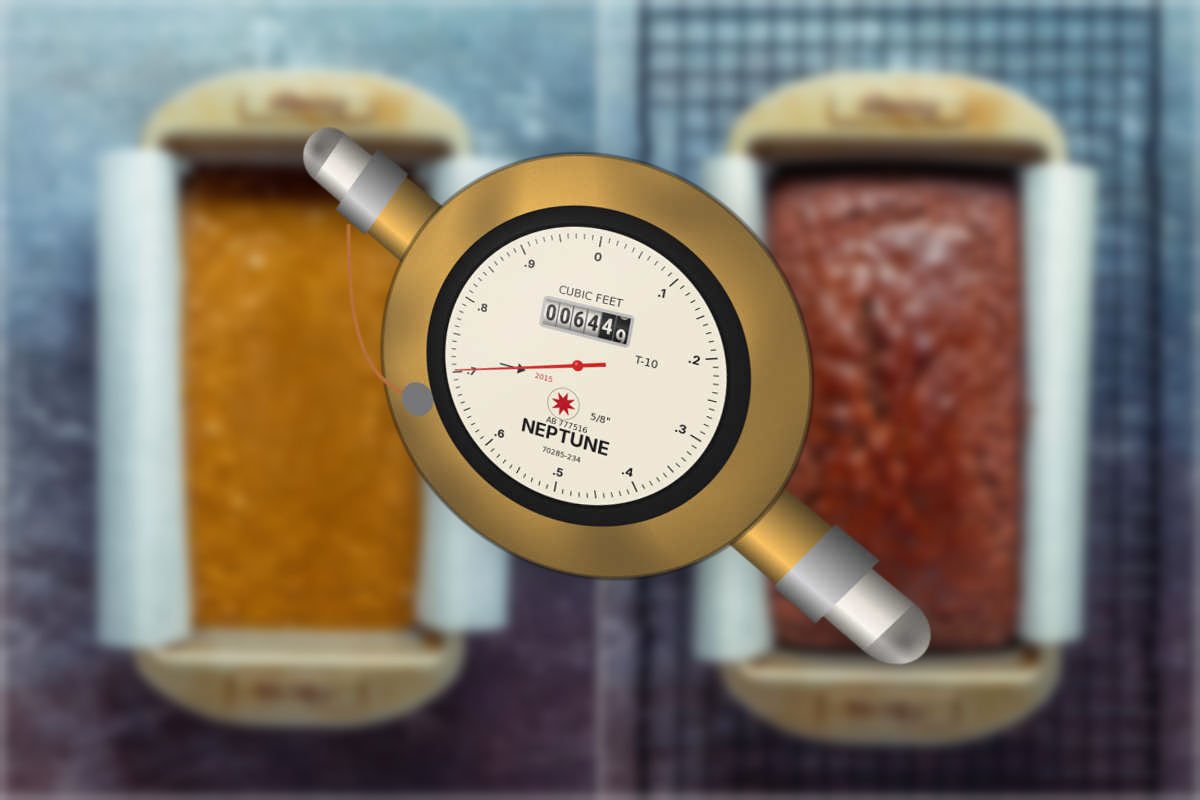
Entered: 6448.70 ft³
